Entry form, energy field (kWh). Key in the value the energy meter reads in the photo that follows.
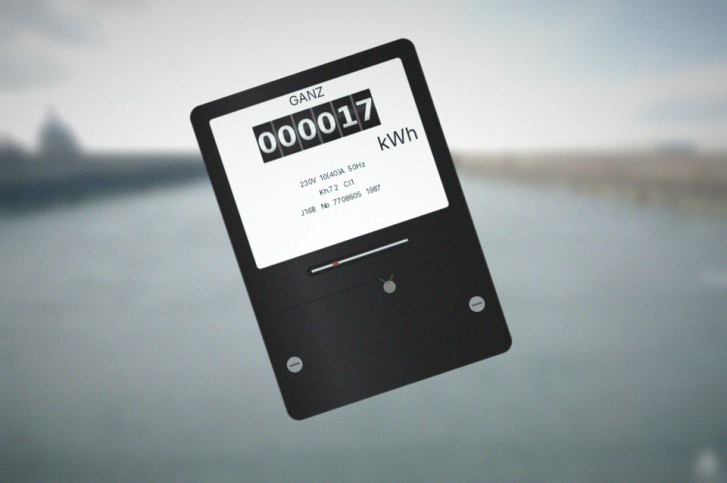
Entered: 17 kWh
